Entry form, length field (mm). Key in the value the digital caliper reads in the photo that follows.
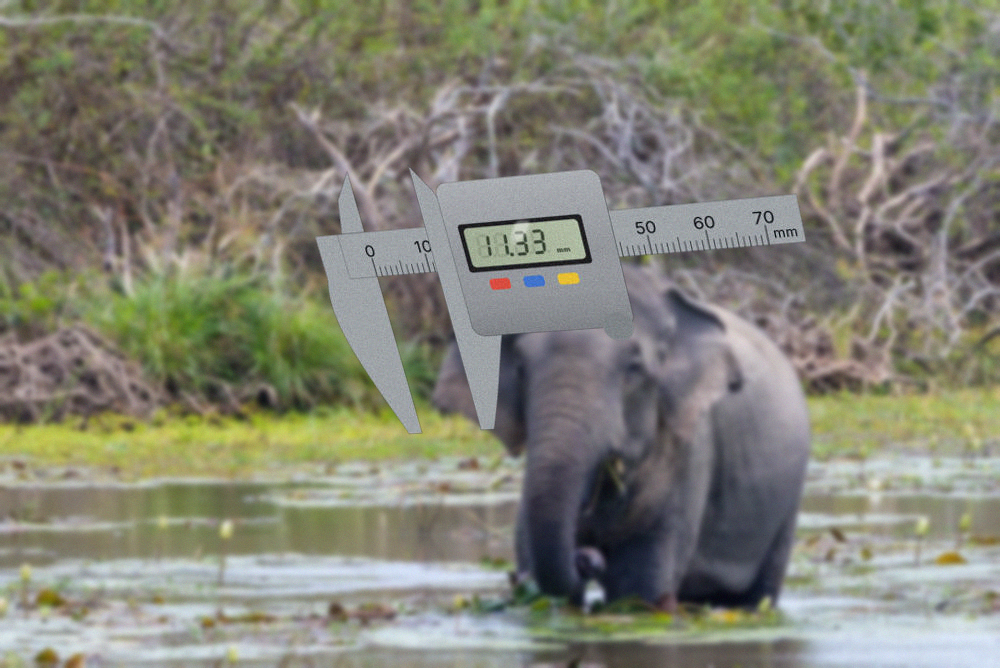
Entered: 11.33 mm
